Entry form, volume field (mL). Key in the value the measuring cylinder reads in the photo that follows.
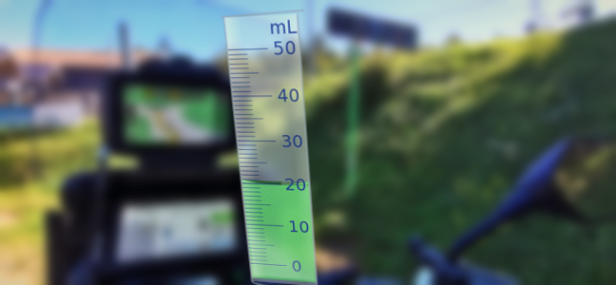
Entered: 20 mL
